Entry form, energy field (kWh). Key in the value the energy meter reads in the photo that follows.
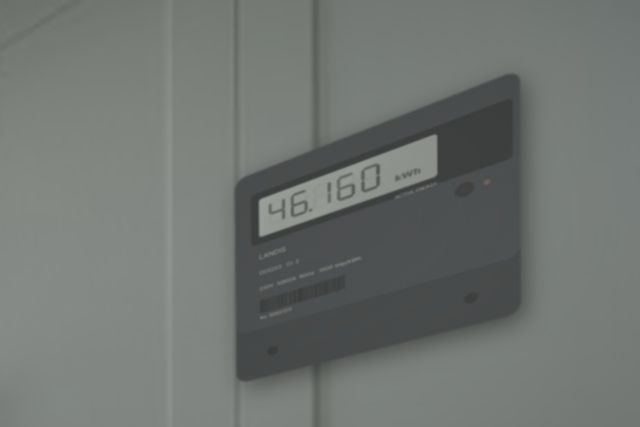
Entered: 46.160 kWh
